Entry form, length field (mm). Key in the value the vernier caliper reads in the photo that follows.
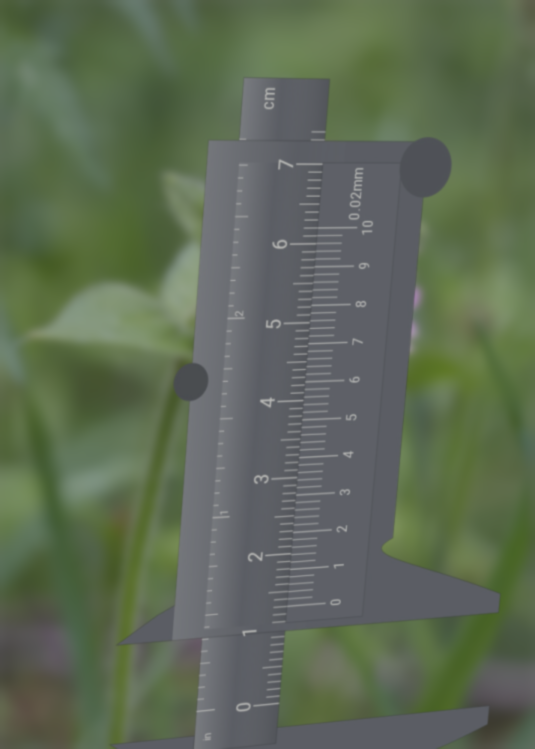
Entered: 13.0 mm
